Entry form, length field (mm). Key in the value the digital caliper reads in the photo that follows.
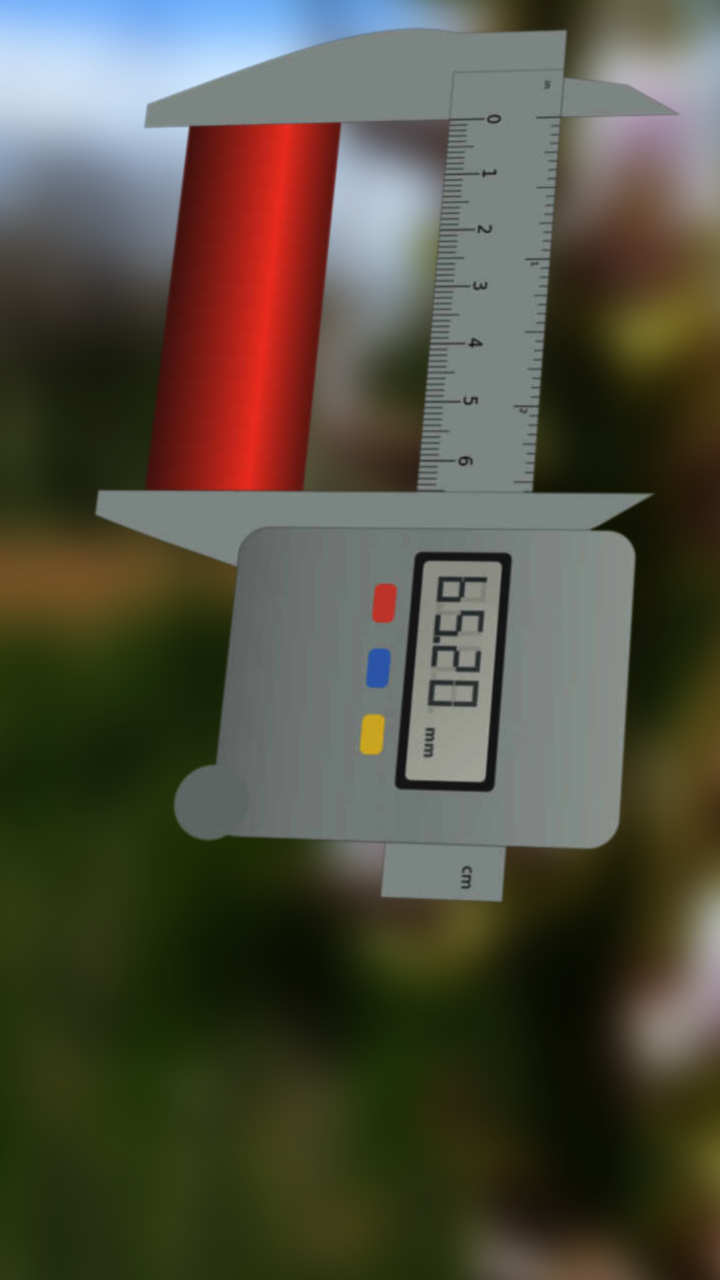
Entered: 65.20 mm
